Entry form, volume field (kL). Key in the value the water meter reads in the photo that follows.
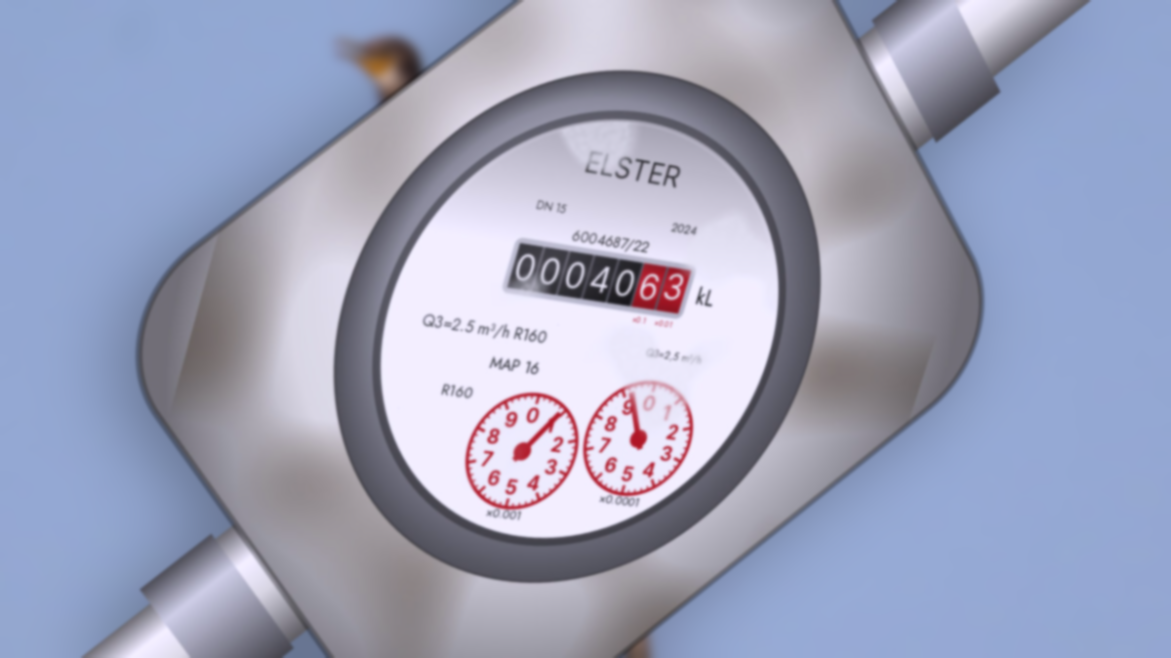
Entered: 40.6309 kL
